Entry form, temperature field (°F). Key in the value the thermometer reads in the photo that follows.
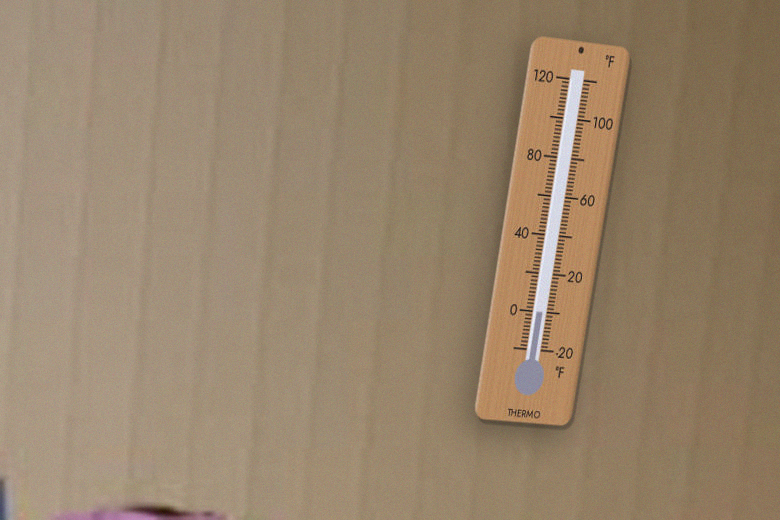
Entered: 0 °F
